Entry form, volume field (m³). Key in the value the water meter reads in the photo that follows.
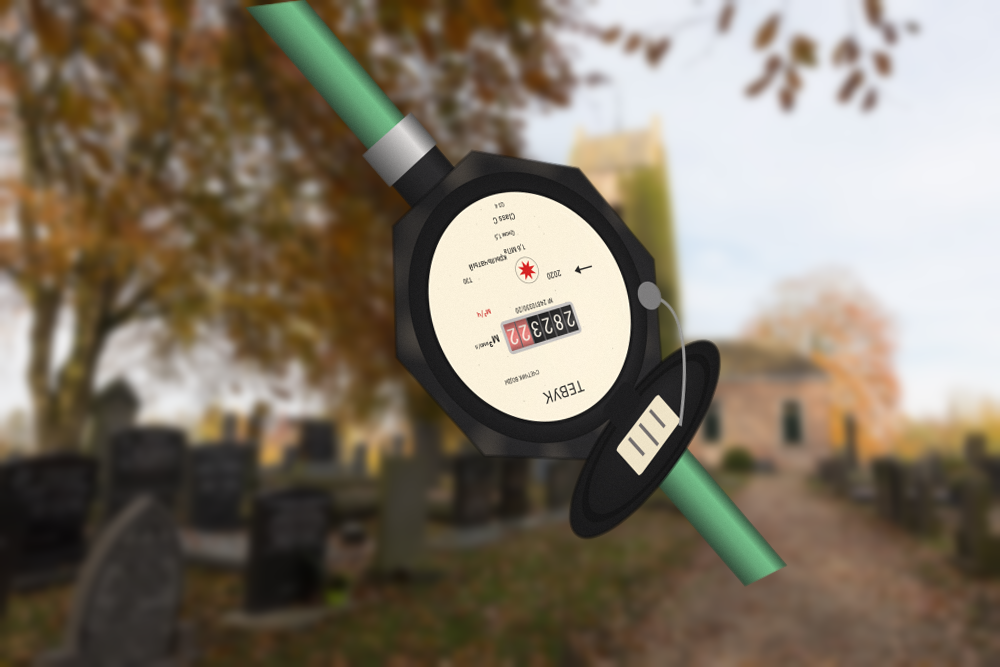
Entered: 2823.22 m³
